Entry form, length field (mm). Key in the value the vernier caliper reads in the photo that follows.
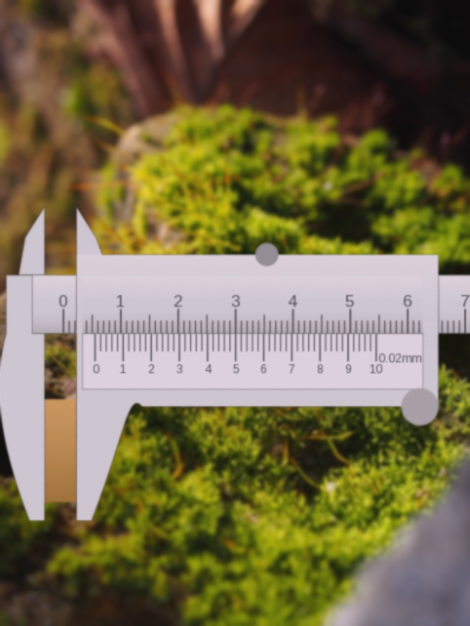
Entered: 5.5 mm
